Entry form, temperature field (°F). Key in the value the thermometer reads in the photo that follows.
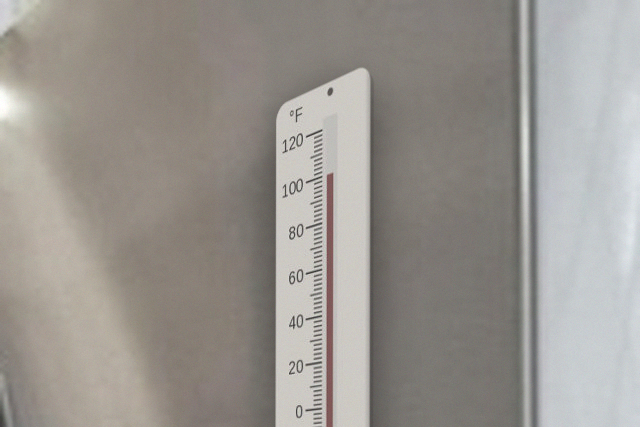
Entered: 100 °F
